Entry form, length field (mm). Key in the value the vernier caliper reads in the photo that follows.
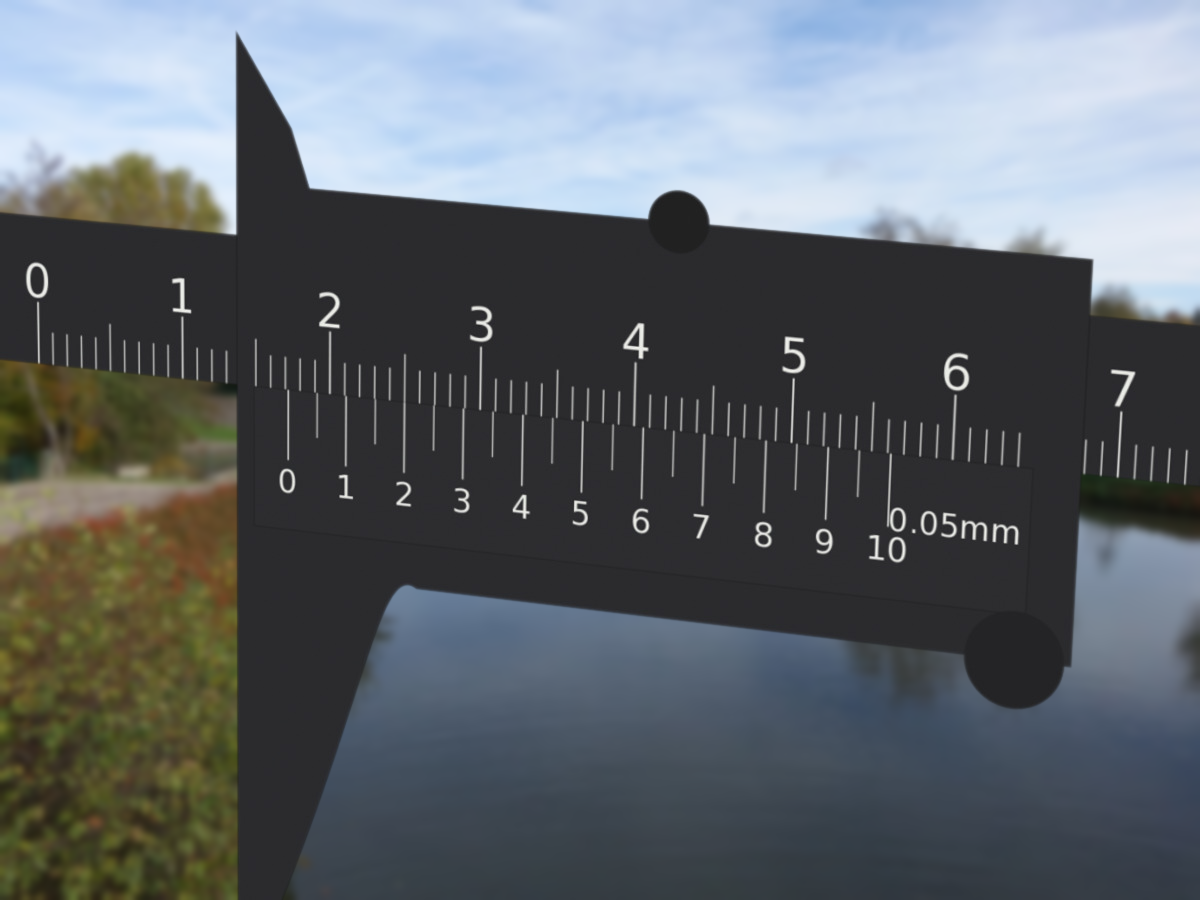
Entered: 17.2 mm
